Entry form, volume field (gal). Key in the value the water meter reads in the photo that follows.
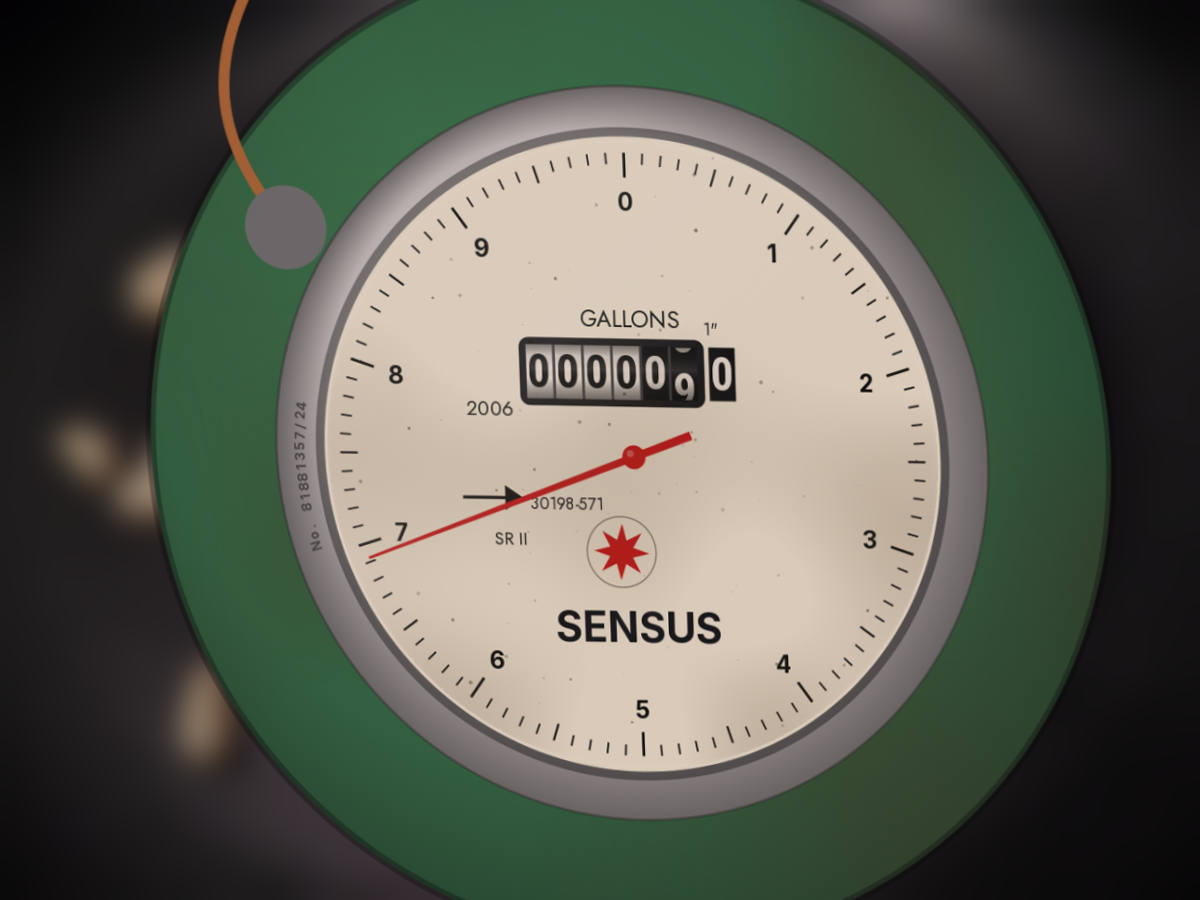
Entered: 86.9 gal
